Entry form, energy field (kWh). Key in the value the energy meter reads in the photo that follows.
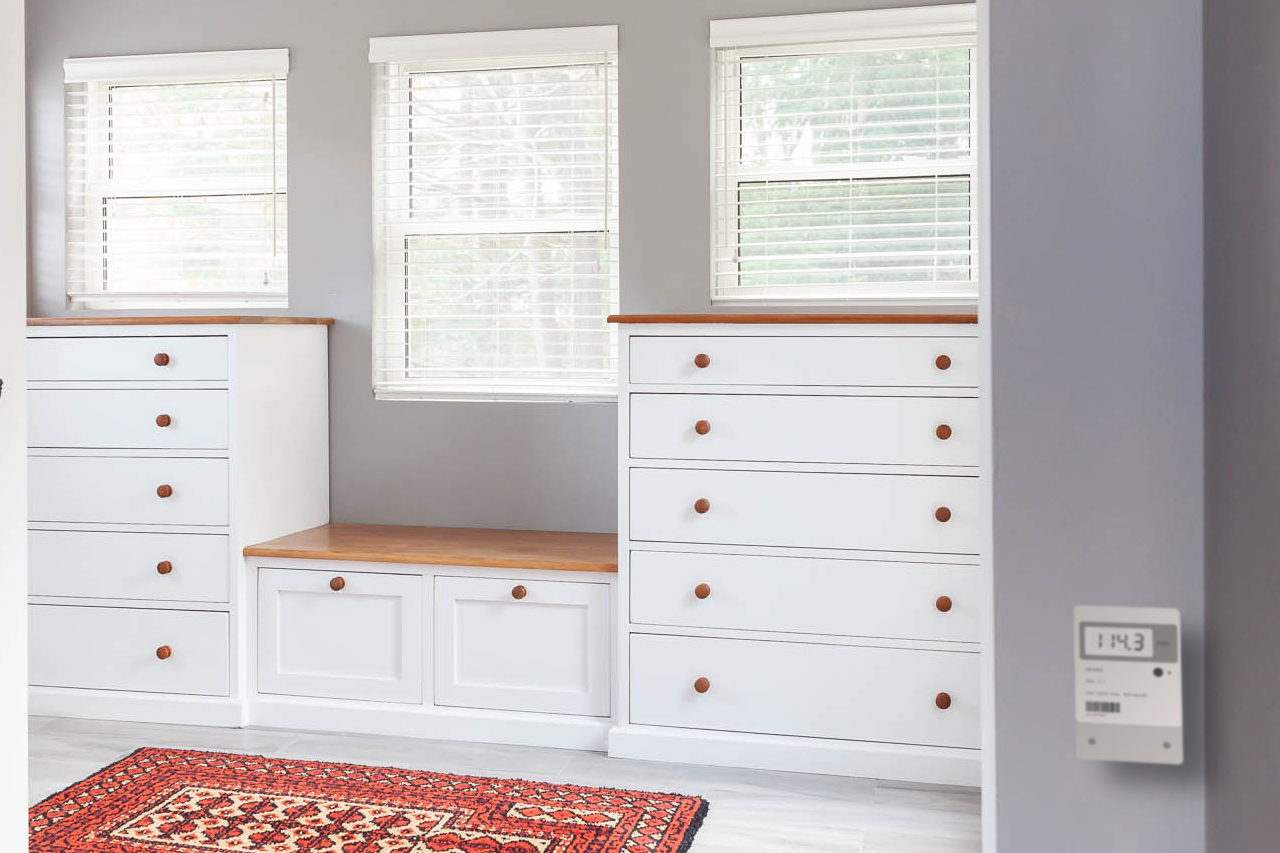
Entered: 114.3 kWh
